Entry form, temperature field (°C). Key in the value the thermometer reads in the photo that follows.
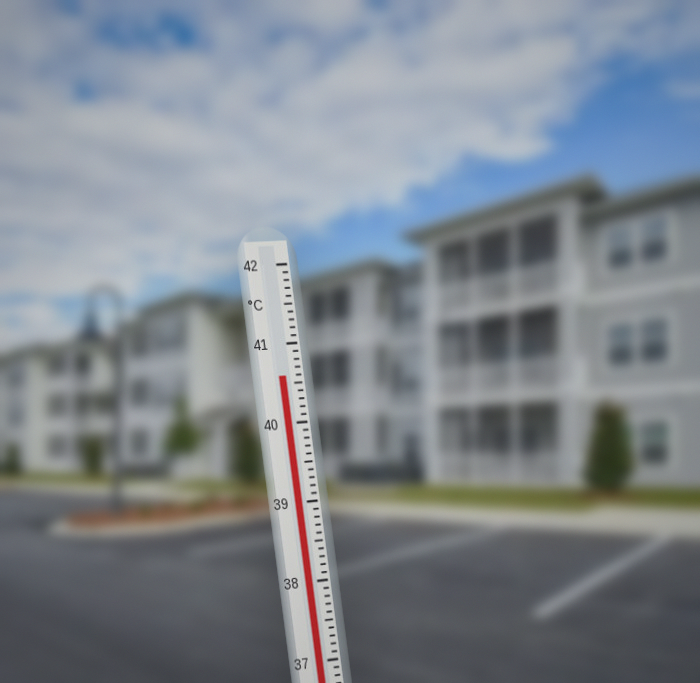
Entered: 40.6 °C
